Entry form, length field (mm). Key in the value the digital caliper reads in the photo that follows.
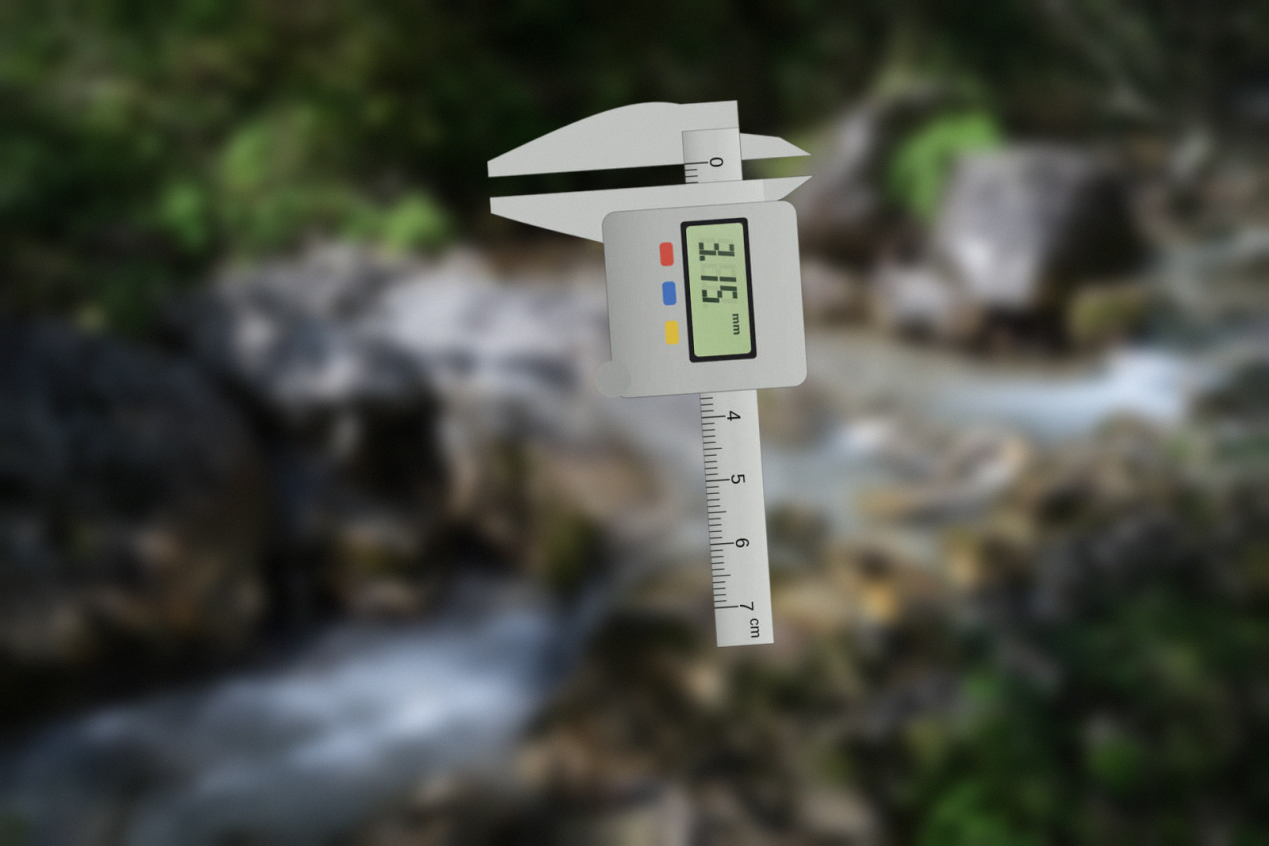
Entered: 3.15 mm
